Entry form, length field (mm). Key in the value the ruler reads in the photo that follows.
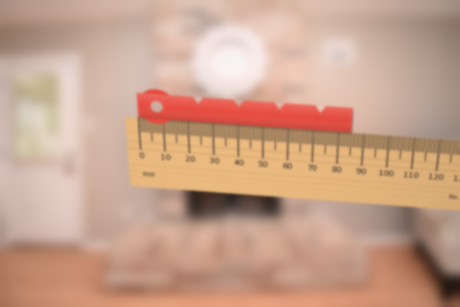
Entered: 85 mm
